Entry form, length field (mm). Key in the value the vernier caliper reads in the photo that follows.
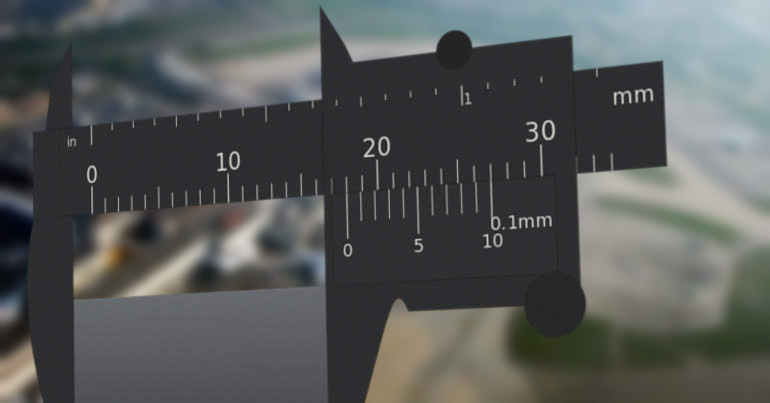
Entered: 18.0 mm
